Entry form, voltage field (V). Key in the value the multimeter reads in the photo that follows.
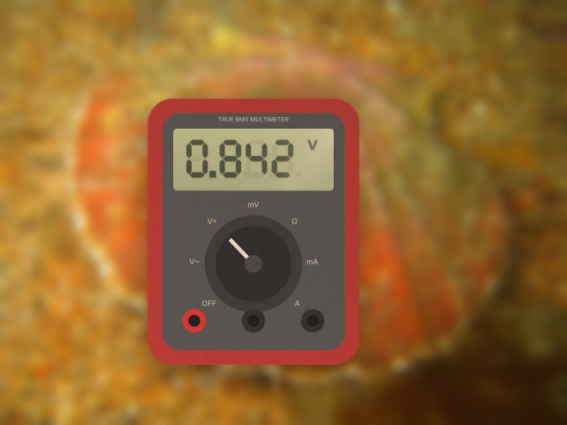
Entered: 0.842 V
